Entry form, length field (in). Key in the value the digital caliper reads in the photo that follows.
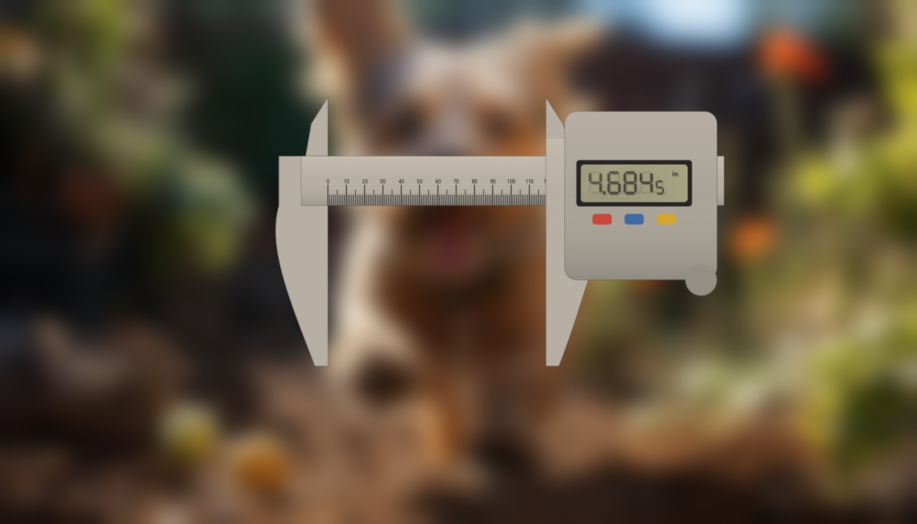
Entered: 4.6845 in
